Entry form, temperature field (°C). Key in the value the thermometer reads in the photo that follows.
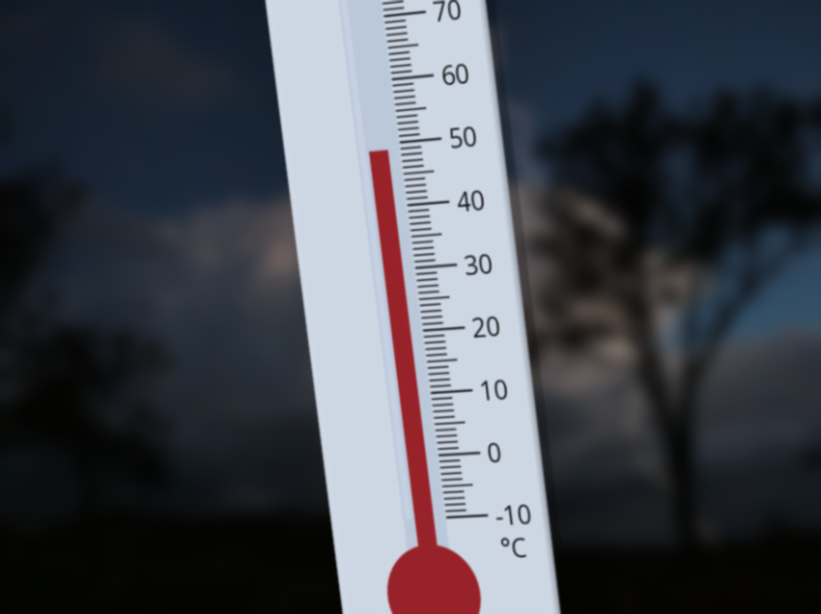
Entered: 49 °C
